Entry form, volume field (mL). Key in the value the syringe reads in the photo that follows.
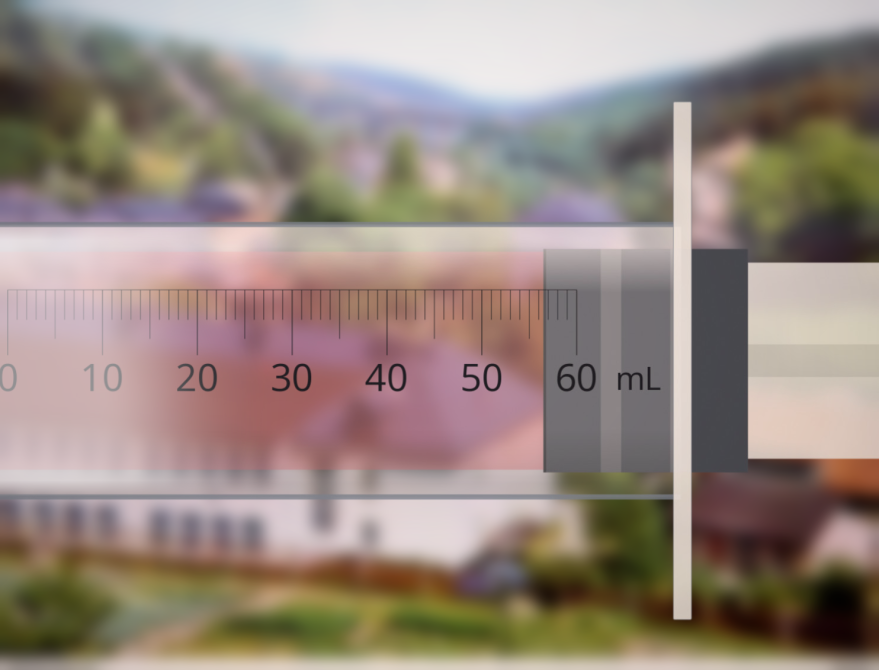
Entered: 56.5 mL
